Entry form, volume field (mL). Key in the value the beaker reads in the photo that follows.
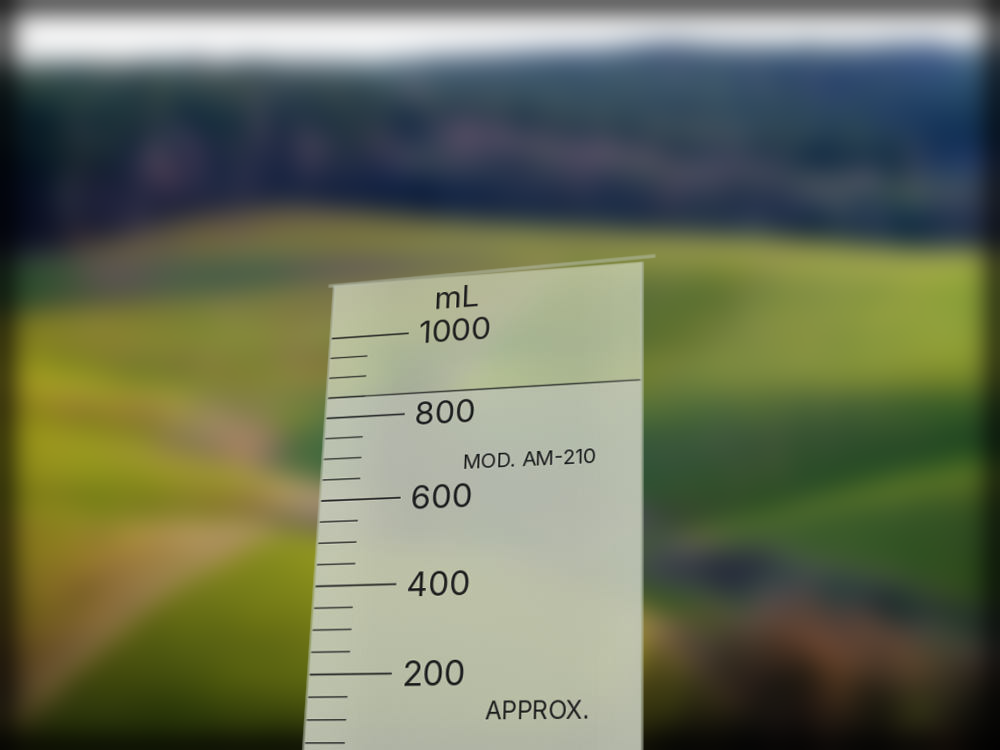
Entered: 850 mL
